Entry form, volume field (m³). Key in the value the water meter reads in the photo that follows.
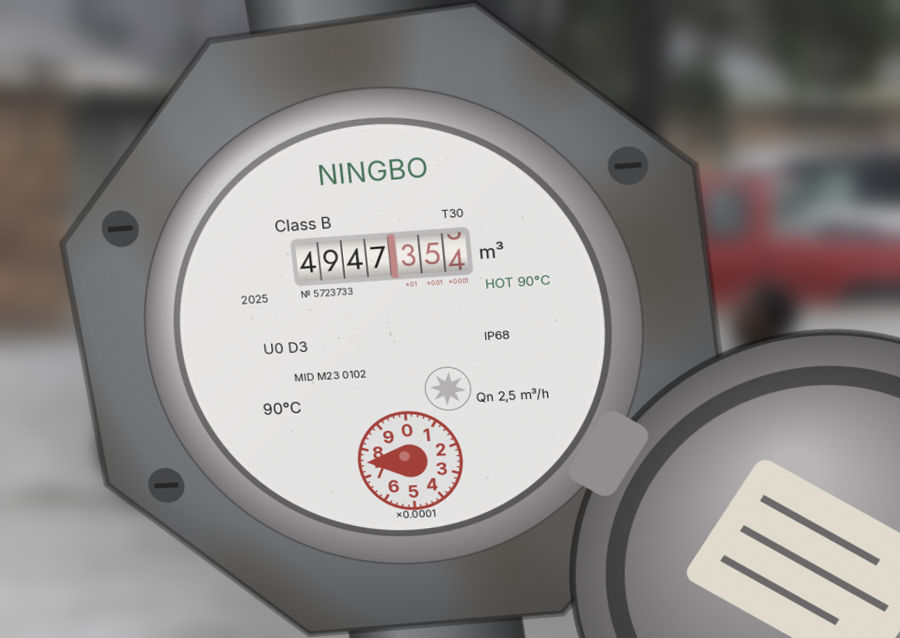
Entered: 4947.3537 m³
